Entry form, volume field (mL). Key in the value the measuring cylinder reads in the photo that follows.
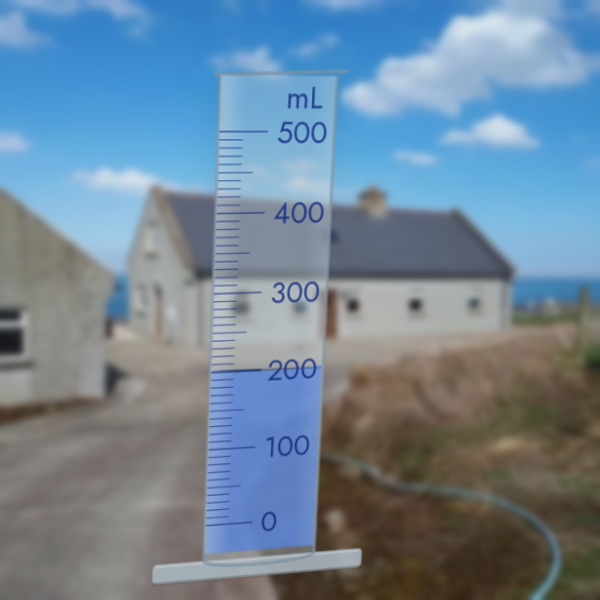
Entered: 200 mL
